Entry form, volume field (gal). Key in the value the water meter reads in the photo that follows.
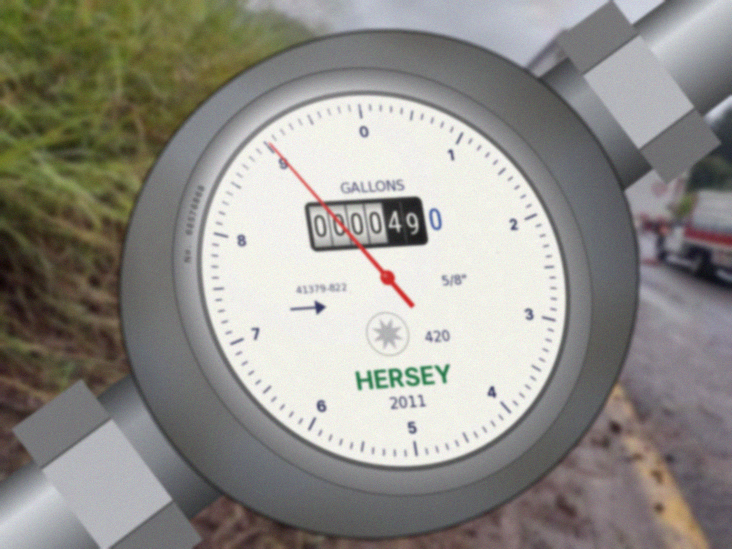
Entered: 489.0 gal
